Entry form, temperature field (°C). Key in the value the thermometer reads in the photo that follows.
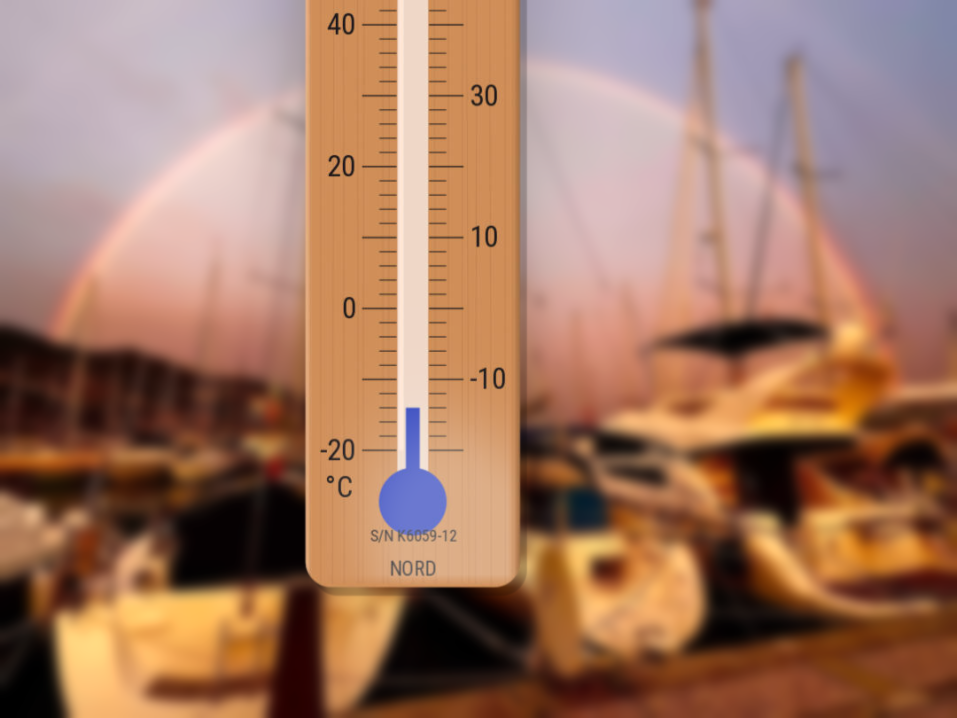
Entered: -14 °C
